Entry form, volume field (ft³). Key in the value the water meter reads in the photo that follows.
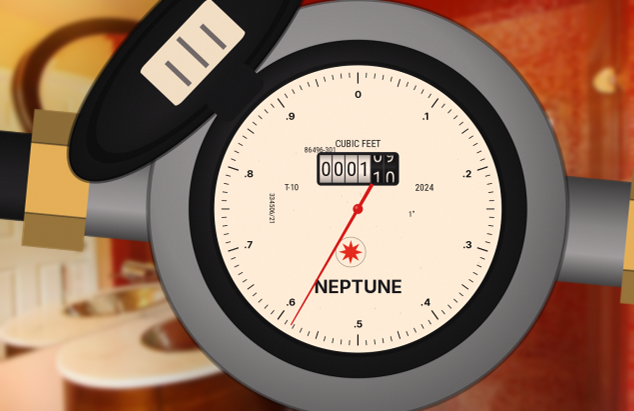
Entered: 109.58 ft³
